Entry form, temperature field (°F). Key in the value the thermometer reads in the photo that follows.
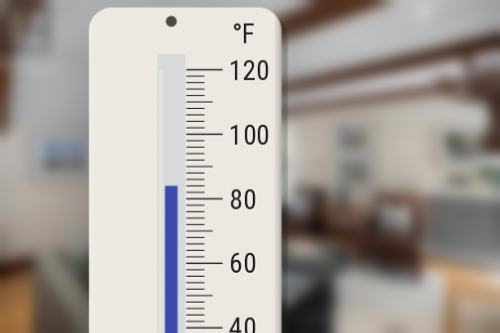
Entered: 84 °F
